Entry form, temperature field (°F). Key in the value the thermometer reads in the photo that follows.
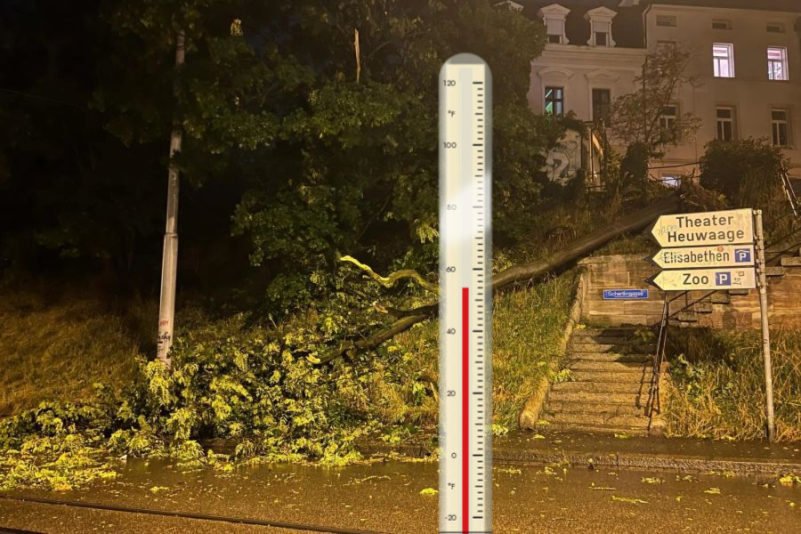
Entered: 54 °F
